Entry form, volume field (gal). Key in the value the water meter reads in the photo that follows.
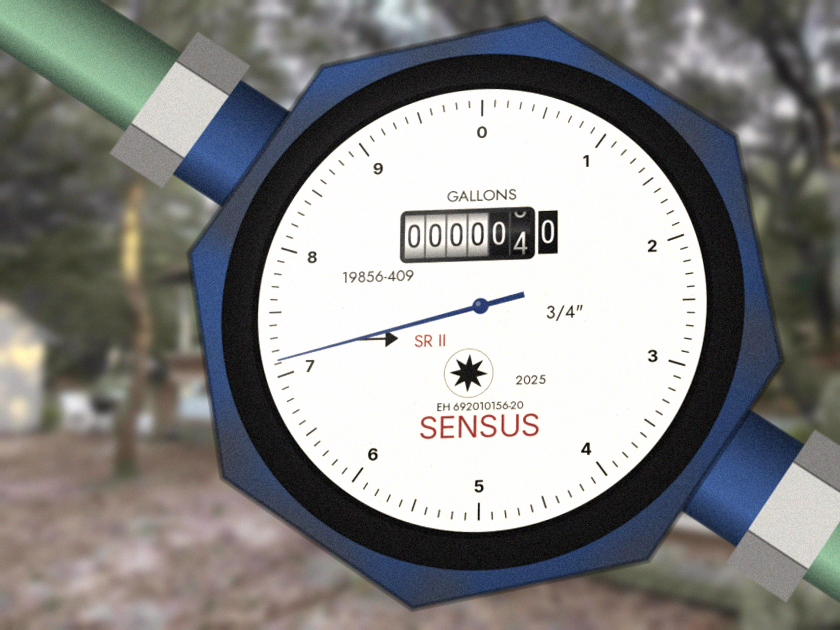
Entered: 37.1 gal
